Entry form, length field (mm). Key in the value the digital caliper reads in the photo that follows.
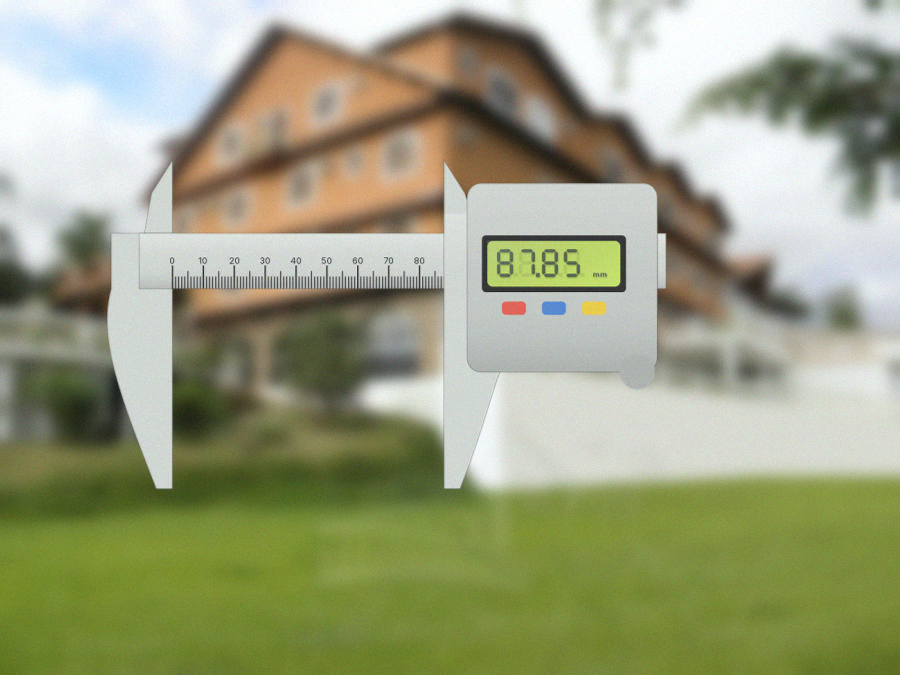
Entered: 87.85 mm
